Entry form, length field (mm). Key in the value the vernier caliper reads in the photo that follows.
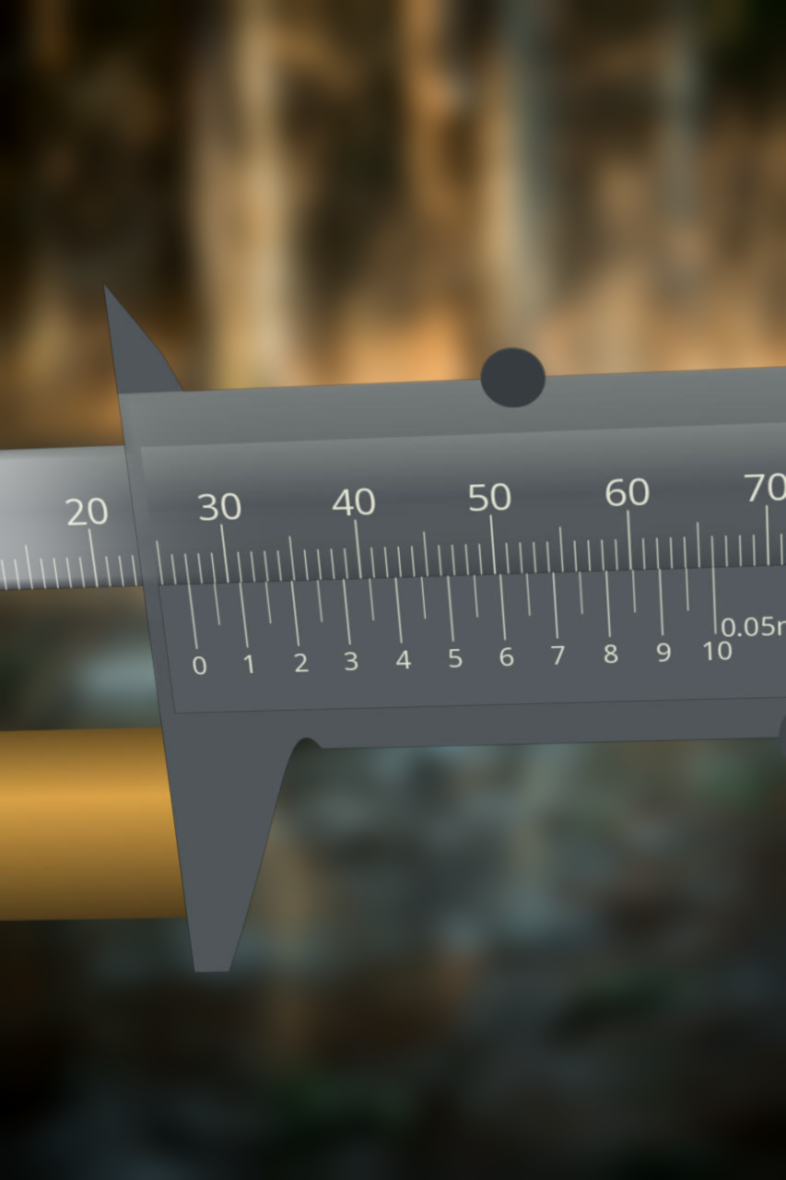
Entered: 27.0 mm
